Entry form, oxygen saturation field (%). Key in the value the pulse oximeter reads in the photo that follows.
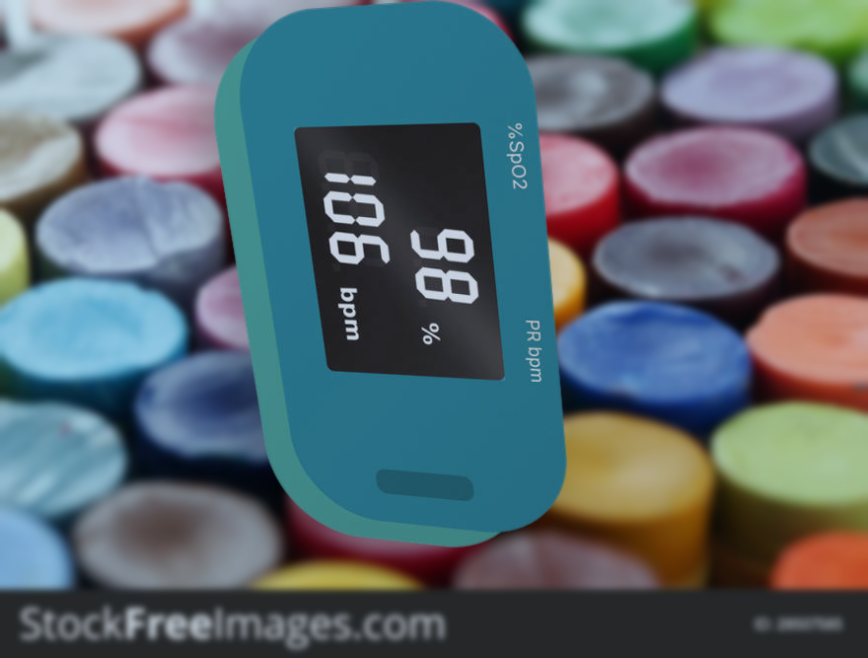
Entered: 98 %
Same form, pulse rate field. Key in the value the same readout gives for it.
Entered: 106 bpm
